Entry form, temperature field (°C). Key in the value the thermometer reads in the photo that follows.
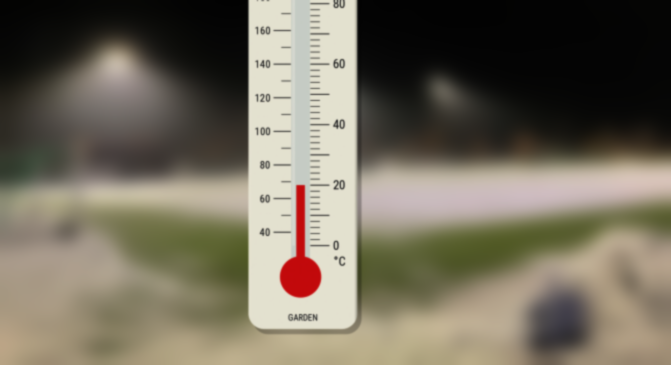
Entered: 20 °C
